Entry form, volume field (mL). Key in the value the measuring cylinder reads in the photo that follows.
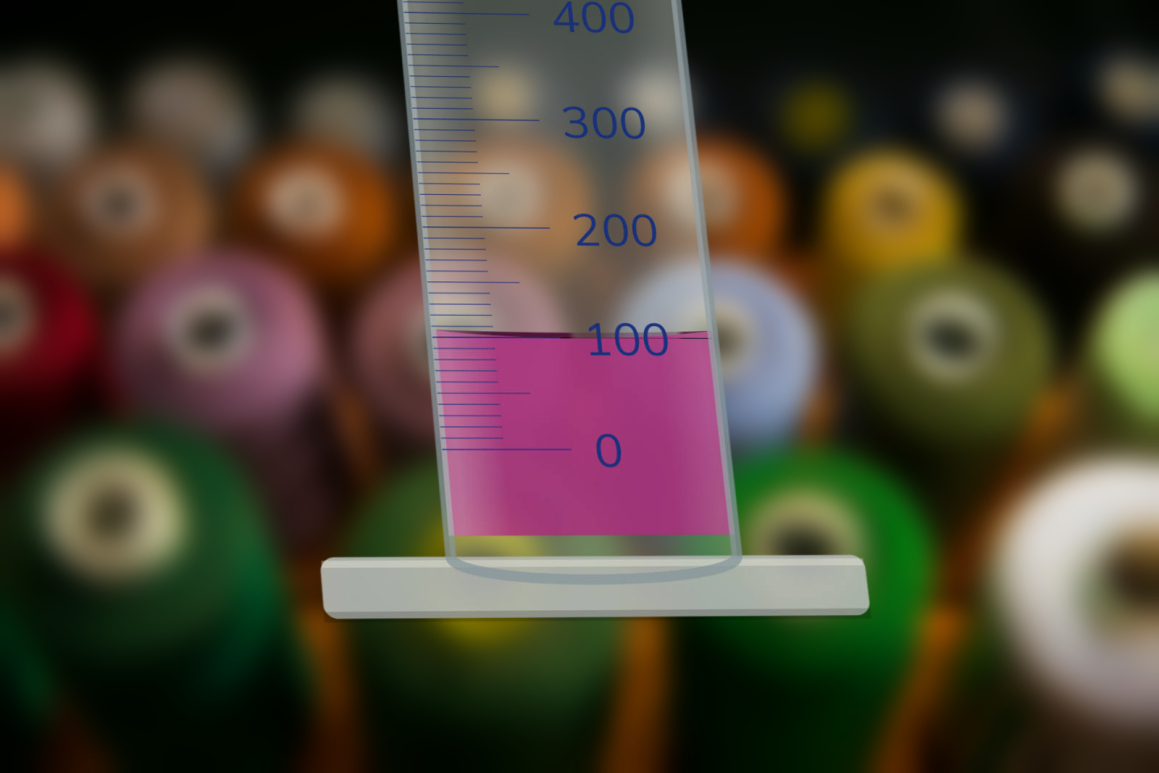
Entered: 100 mL
